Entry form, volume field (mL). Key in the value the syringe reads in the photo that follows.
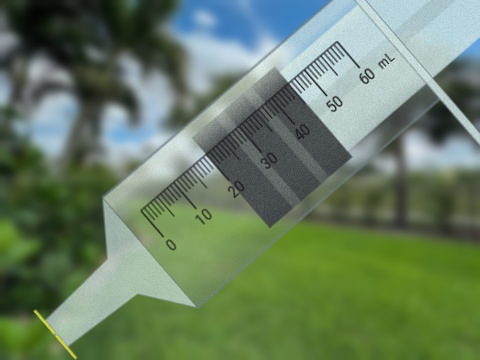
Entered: 20 mL
